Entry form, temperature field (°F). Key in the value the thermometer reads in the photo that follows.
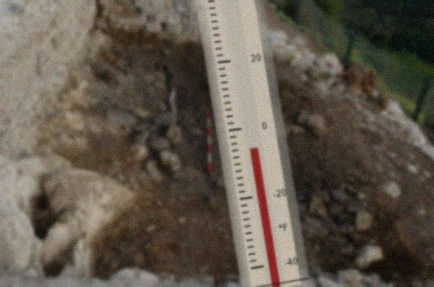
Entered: -6 °F
